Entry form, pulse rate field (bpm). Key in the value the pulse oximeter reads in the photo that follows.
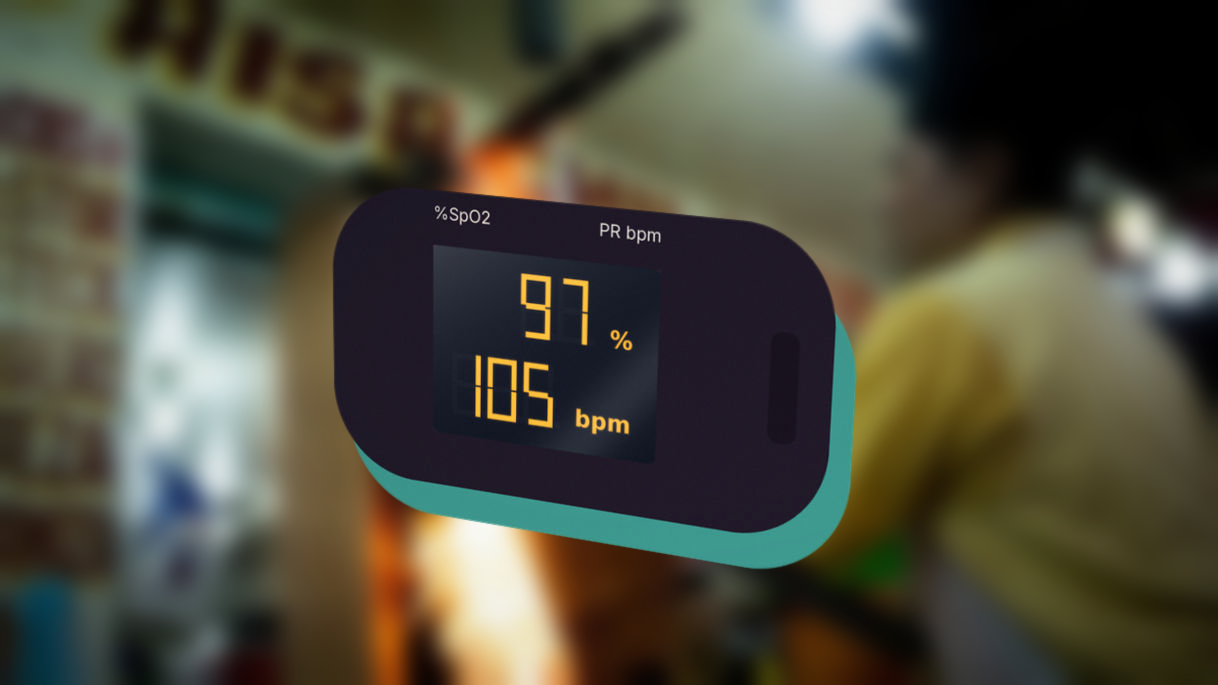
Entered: 105 bpm
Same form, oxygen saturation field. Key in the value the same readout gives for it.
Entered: 97 %
